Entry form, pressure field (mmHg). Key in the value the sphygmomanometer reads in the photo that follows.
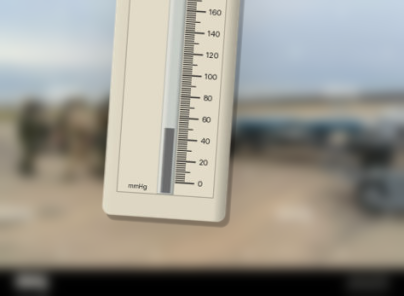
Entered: 50 mmHg
